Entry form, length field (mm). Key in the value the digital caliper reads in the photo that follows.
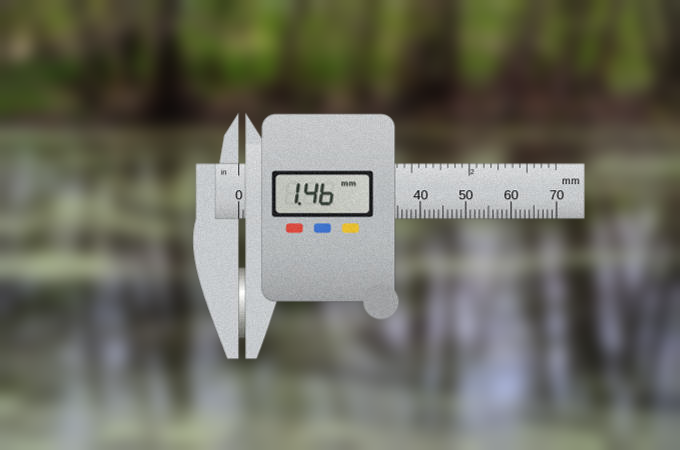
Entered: 1.46 mm
